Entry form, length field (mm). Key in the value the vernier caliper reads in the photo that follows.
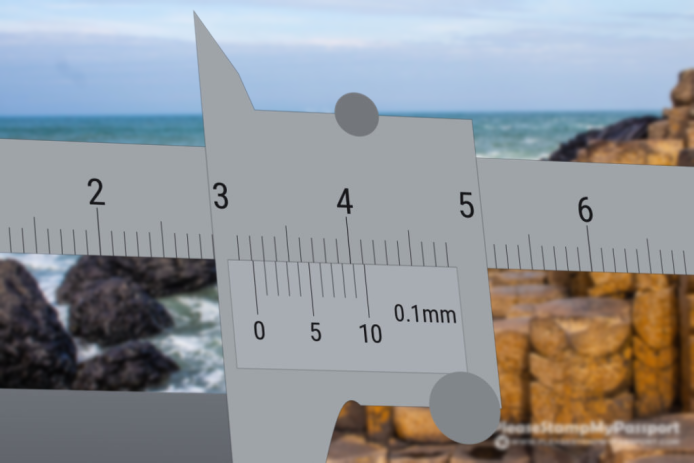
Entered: 32.1 mm
